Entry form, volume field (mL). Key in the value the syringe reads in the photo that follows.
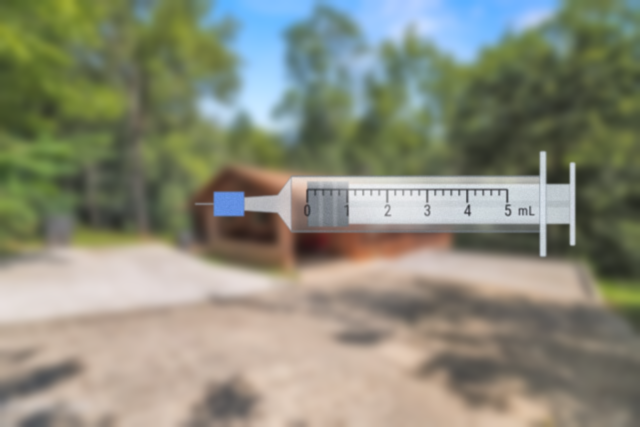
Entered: 0 mL
